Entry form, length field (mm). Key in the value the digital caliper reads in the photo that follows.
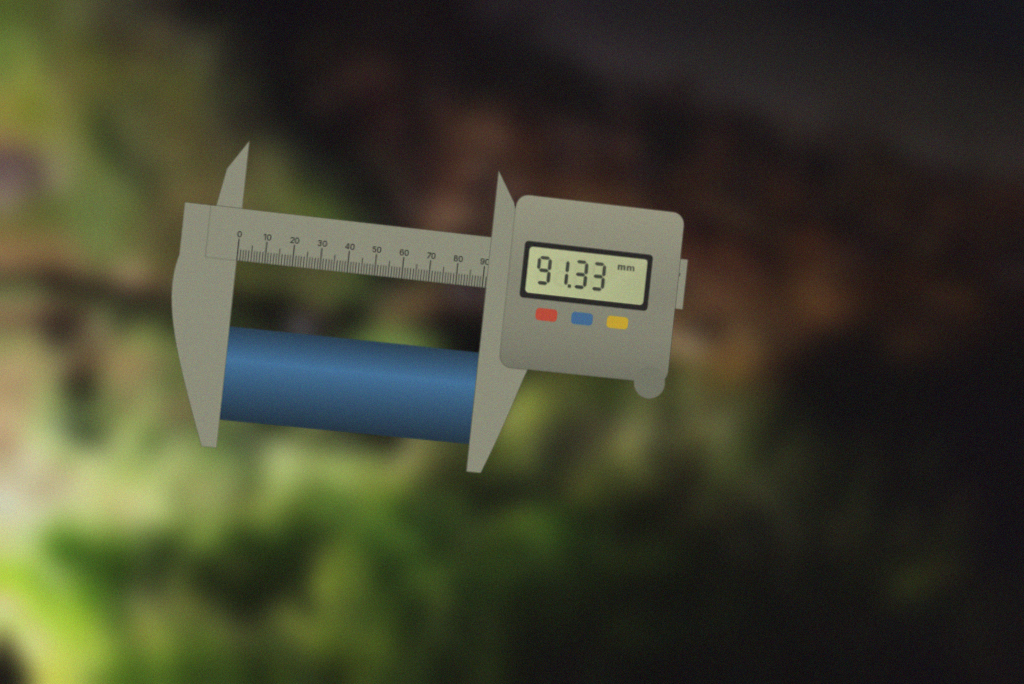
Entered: 91.33 mm
